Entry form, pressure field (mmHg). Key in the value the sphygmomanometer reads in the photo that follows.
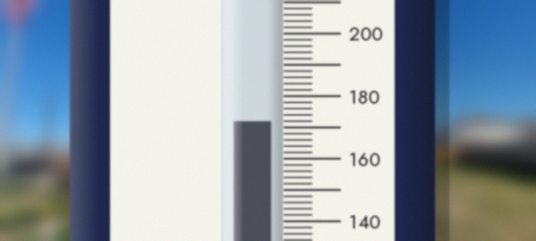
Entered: 172 mmHg
